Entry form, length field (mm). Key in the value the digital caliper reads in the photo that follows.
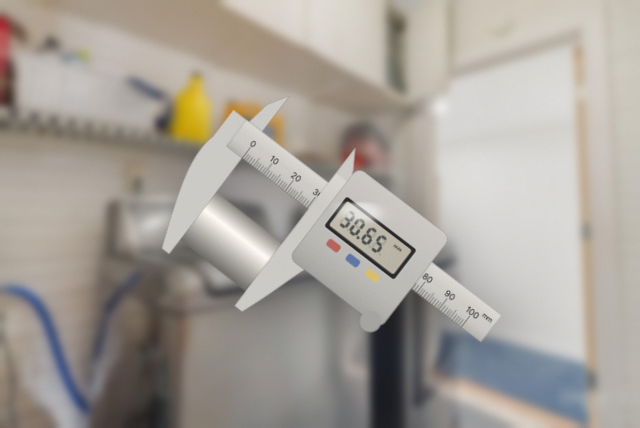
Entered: 30.65 mm
